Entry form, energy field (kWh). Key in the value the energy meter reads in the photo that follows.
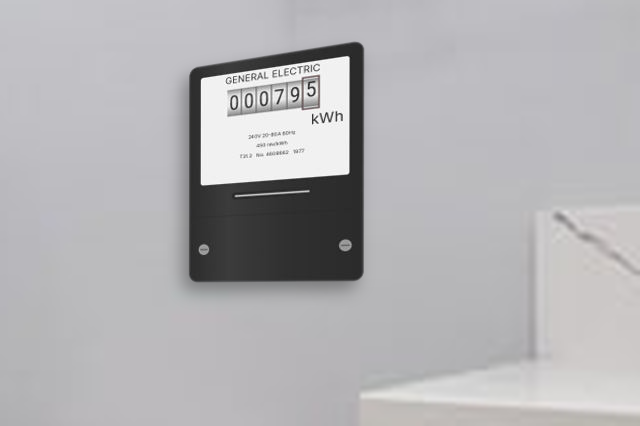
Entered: 79.5 kWh
